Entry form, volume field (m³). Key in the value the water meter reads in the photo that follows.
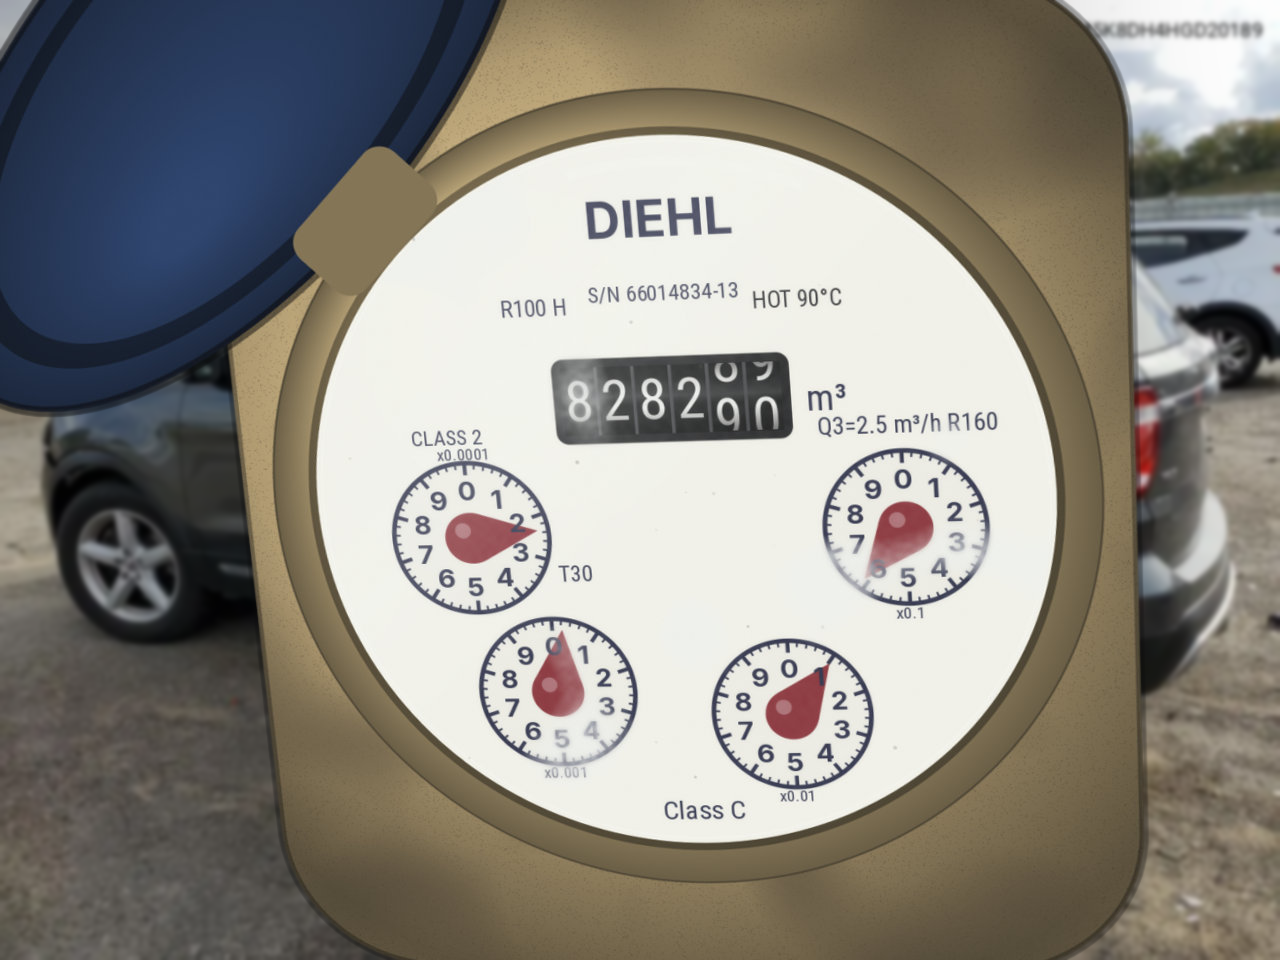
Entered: 828289.6102 m³
